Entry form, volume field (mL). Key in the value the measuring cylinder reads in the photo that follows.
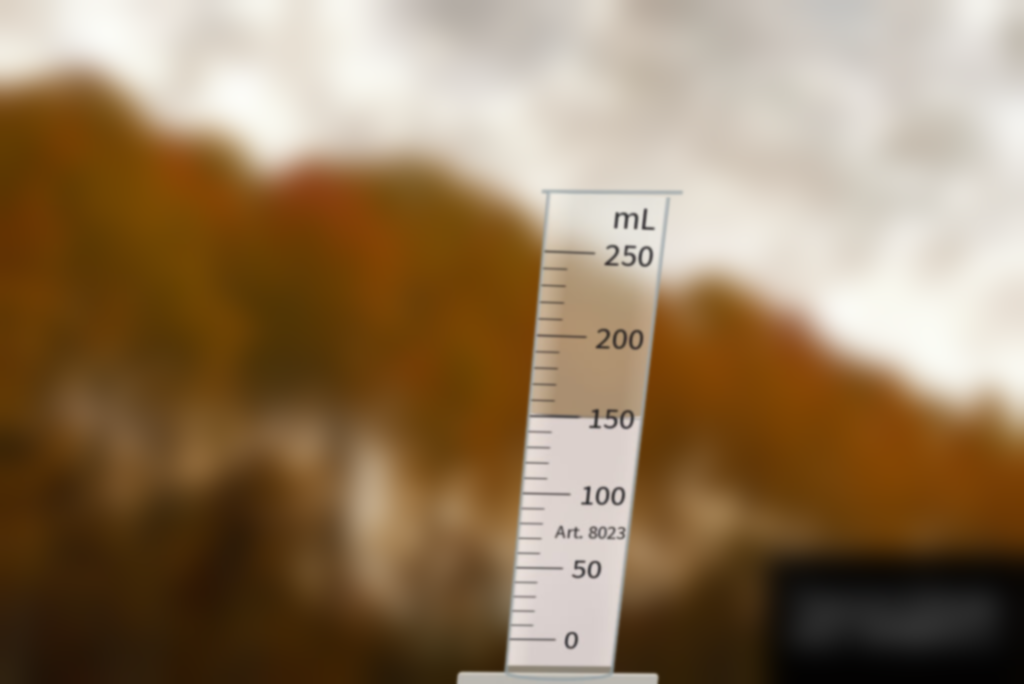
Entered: 150 mL
